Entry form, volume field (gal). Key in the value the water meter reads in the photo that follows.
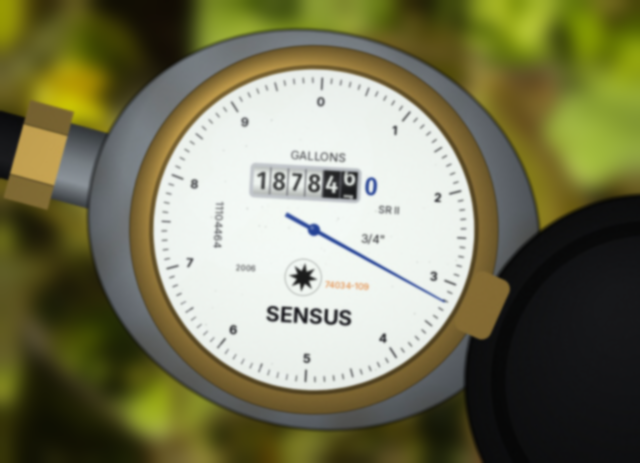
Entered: 1878463.2 gal
